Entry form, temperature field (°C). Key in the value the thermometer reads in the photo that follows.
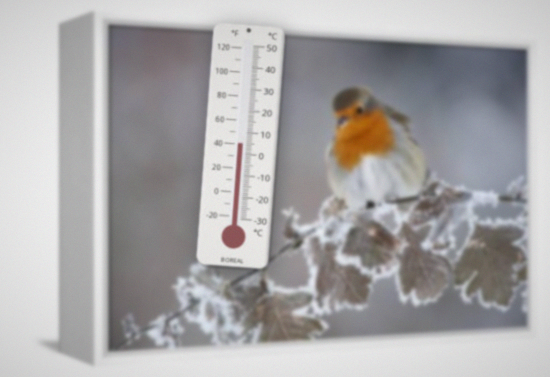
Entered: 5 °C
